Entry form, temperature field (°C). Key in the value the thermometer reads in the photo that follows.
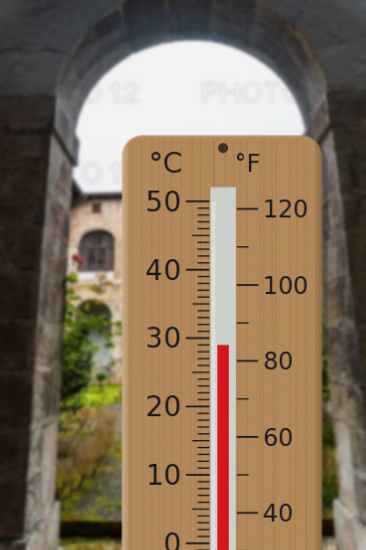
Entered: 29 °C
